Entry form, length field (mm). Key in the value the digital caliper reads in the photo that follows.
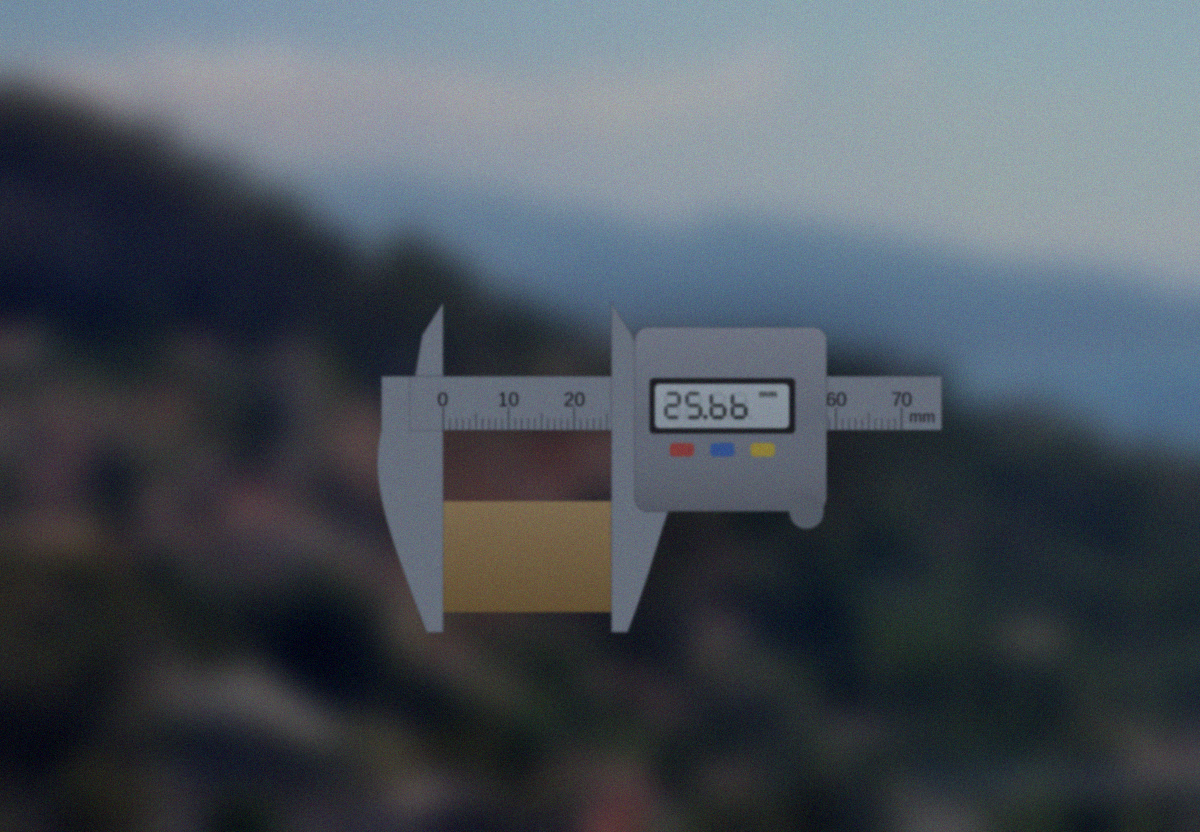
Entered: 25.66 mm
